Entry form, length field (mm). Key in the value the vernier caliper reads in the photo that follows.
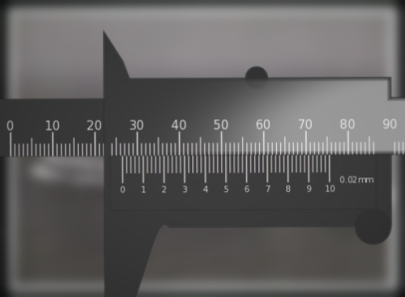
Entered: 26.5 mm
